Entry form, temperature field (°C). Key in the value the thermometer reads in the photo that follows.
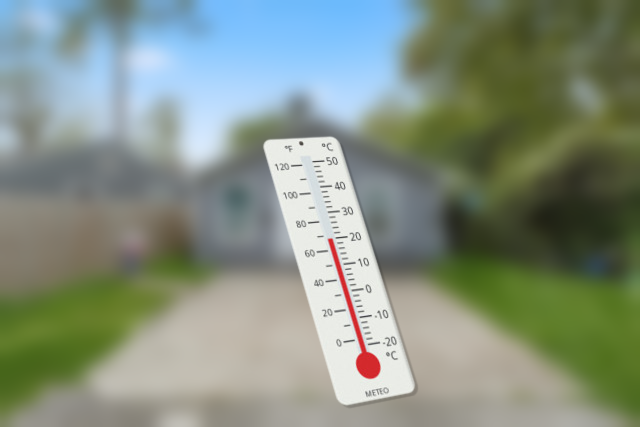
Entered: 20 °C
